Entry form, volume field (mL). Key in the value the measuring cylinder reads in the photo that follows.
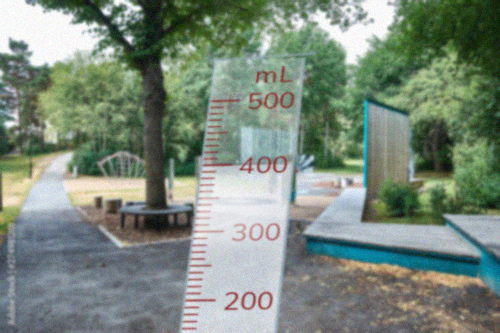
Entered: 400 mL
